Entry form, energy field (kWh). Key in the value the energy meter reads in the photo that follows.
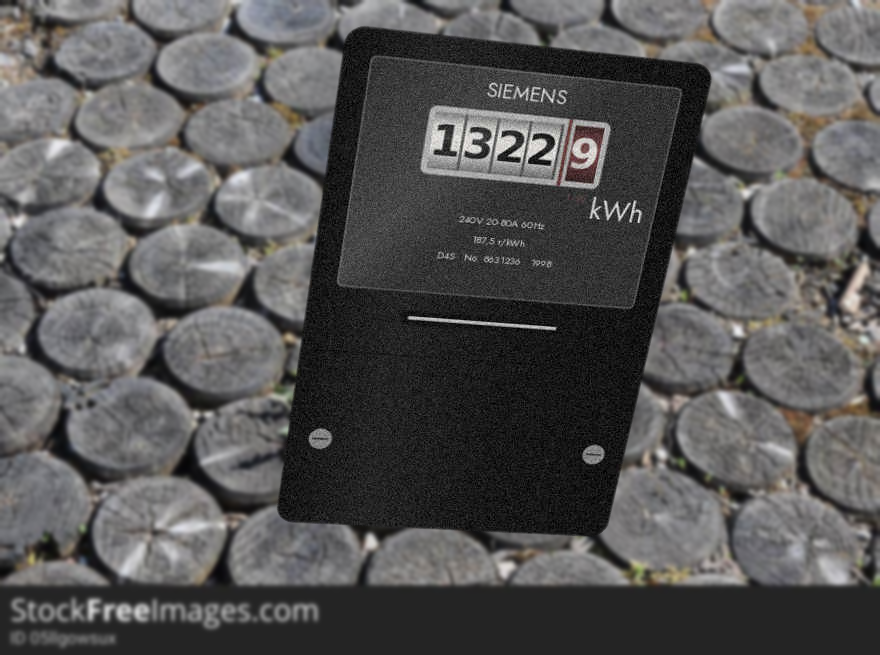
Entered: 1322.9 kWh
